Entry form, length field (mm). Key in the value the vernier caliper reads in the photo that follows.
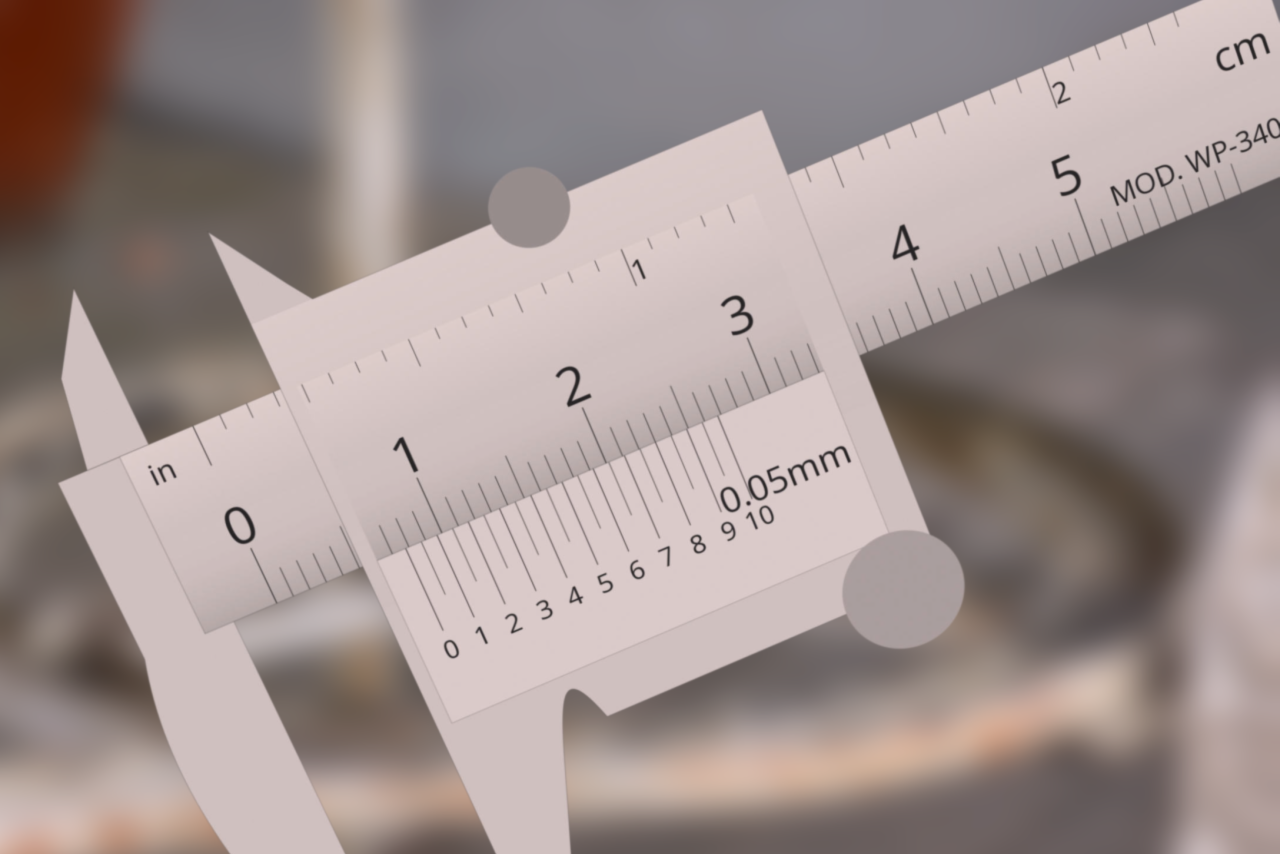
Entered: 7.8 mm
